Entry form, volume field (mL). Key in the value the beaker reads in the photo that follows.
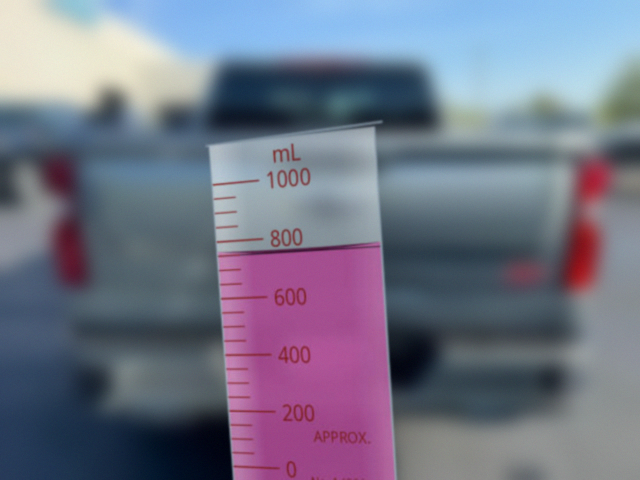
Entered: 750 mL
